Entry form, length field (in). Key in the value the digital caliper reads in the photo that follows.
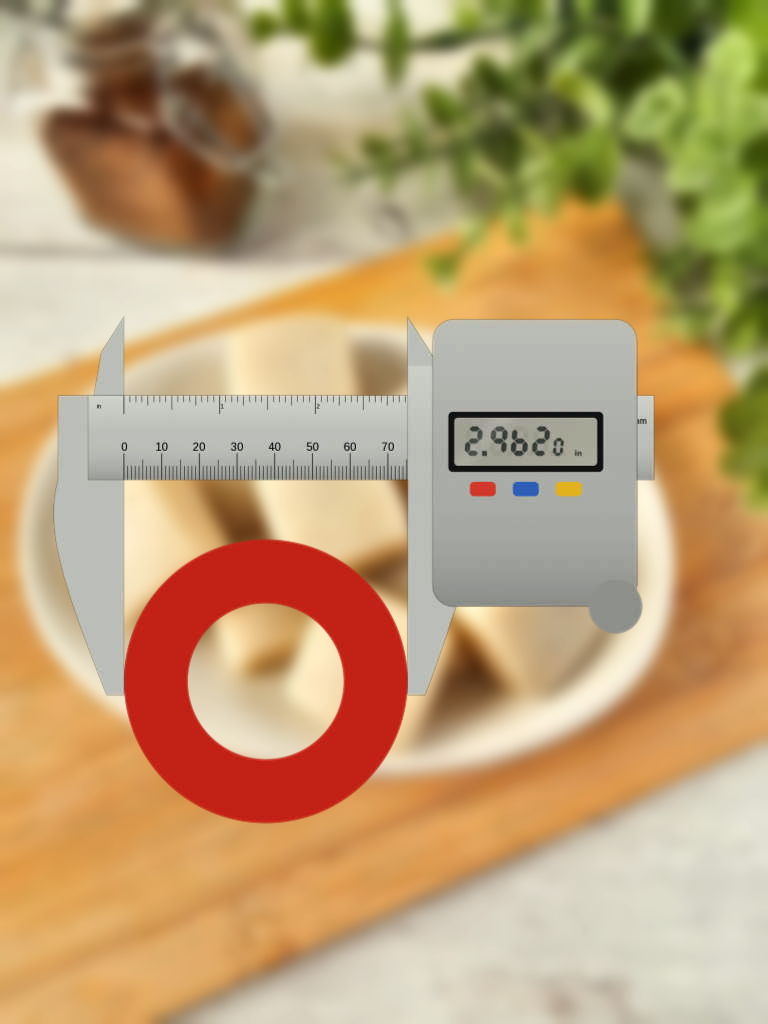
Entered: 2.9620 in
